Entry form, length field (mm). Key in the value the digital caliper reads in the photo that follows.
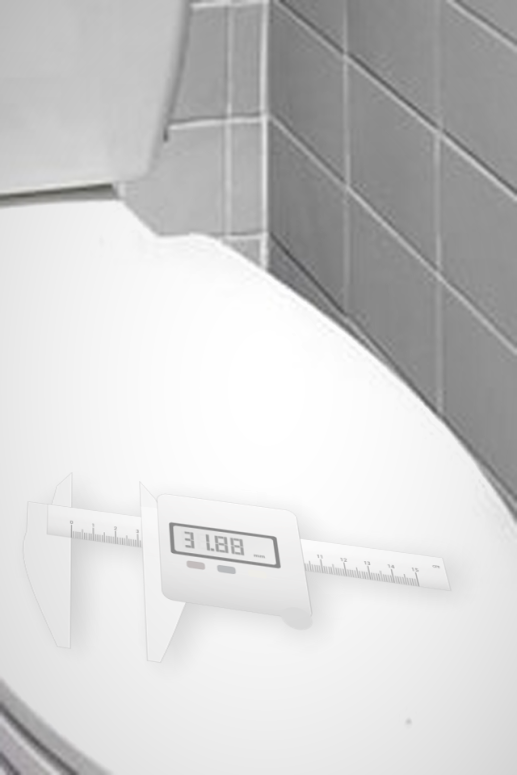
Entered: 31.88 mm
